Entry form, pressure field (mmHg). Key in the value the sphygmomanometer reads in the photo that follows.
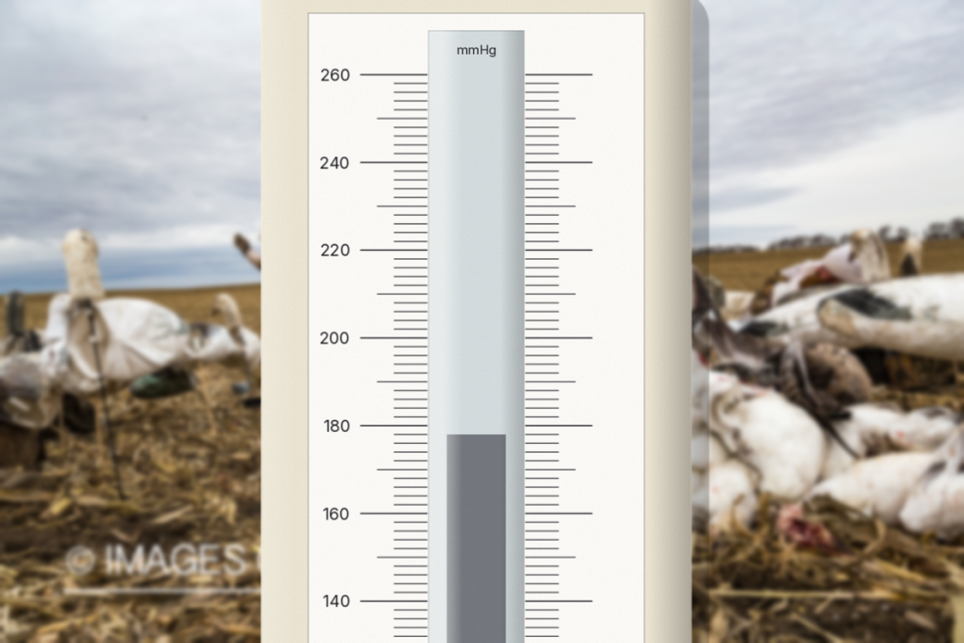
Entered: 178 mmHg
